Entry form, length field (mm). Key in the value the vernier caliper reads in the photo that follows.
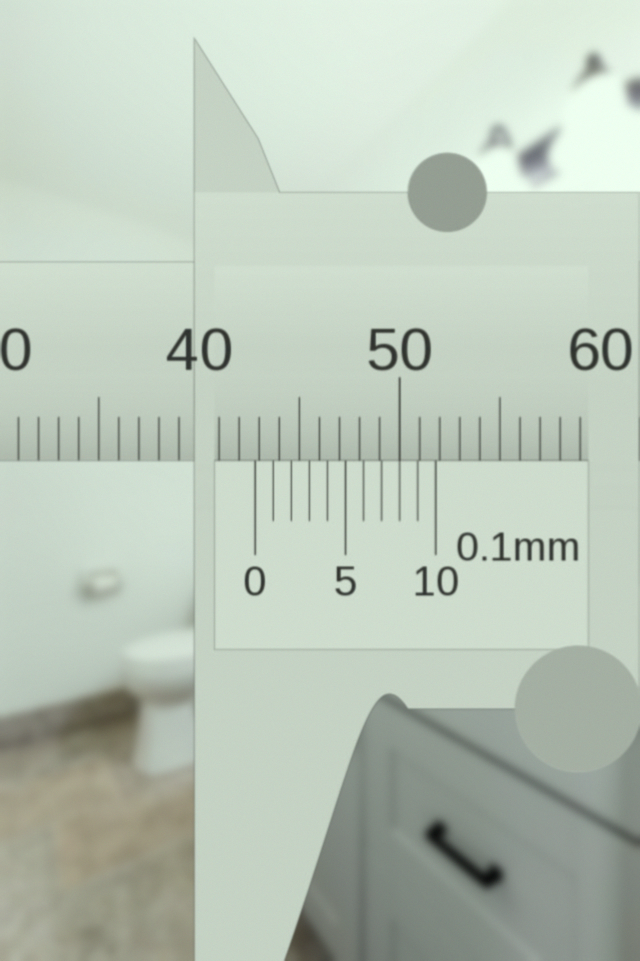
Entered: 42.8 mm
